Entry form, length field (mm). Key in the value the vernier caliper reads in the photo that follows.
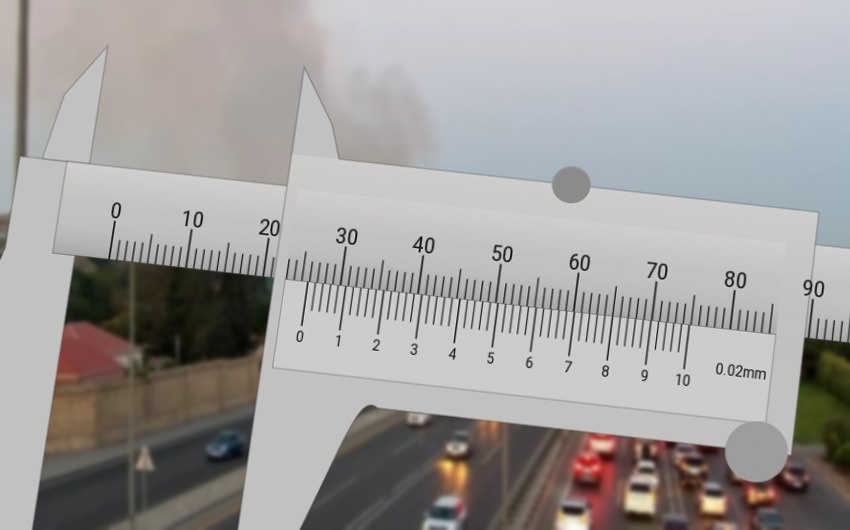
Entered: 25.8 mm
